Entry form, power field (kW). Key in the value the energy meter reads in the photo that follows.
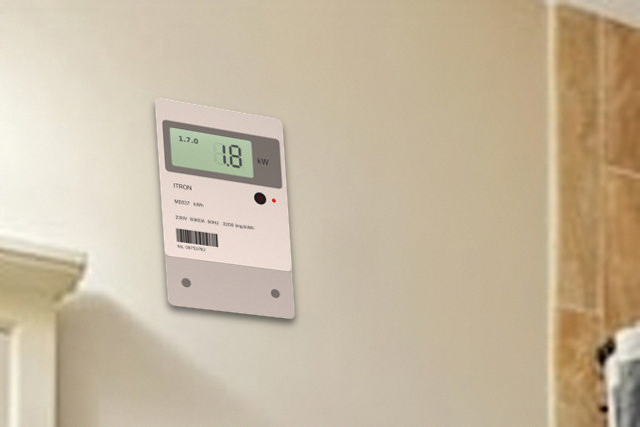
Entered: 1.8 kW
